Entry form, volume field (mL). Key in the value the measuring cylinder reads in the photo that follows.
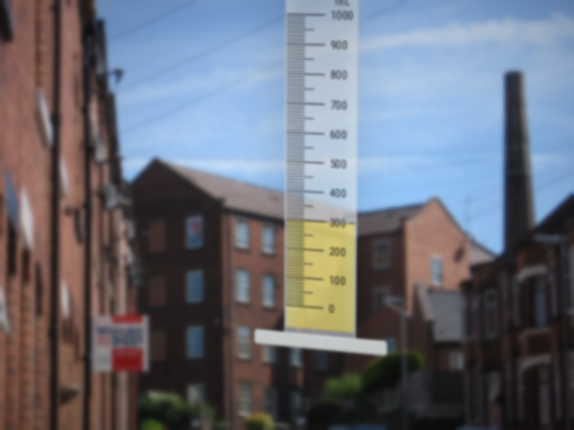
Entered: 300 mL
